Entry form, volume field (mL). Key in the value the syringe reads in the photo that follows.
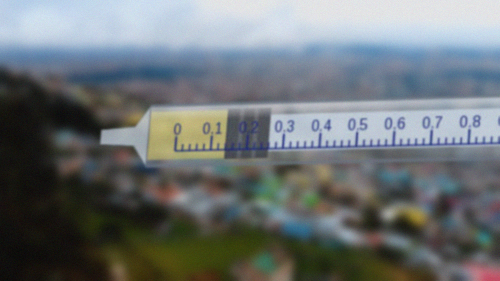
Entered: 0.14 mL
